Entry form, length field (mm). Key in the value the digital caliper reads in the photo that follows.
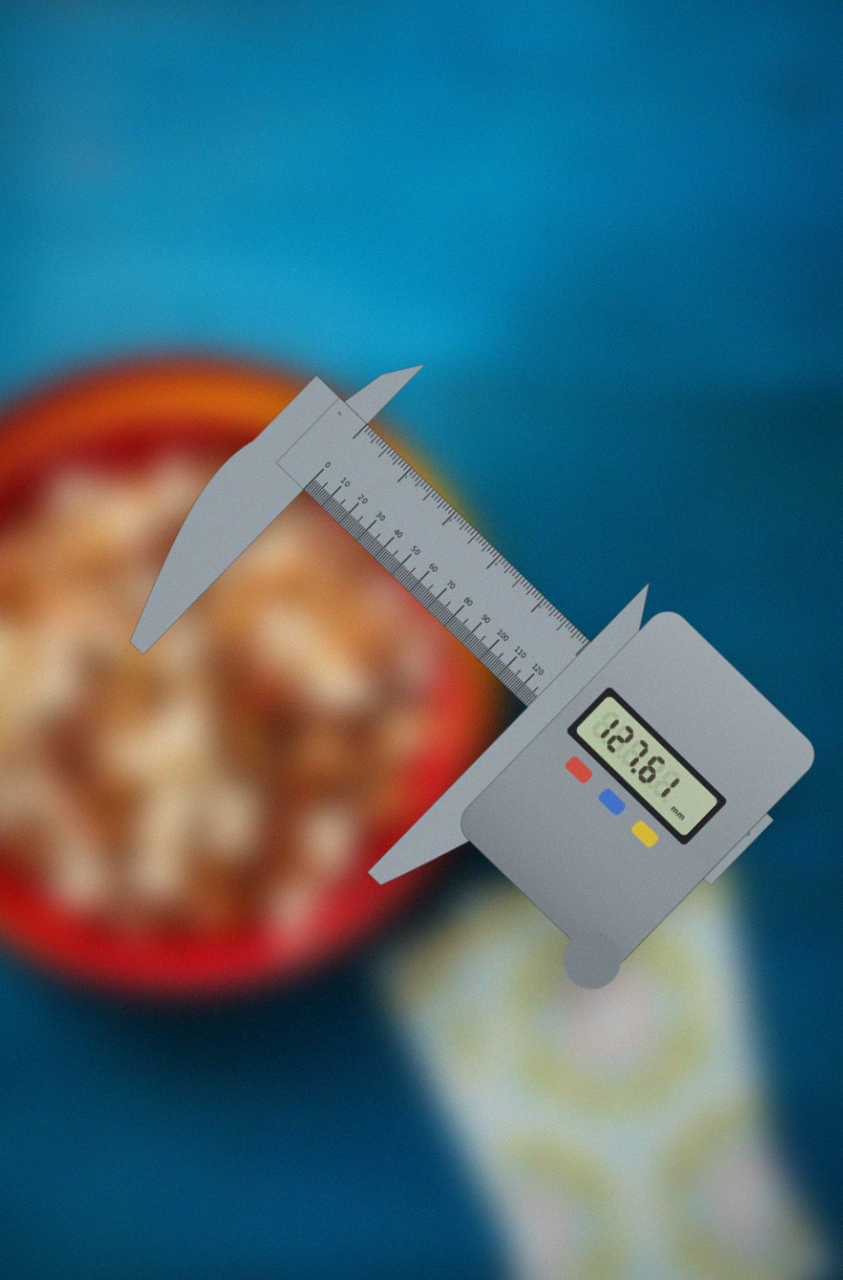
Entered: 127.61 mm
